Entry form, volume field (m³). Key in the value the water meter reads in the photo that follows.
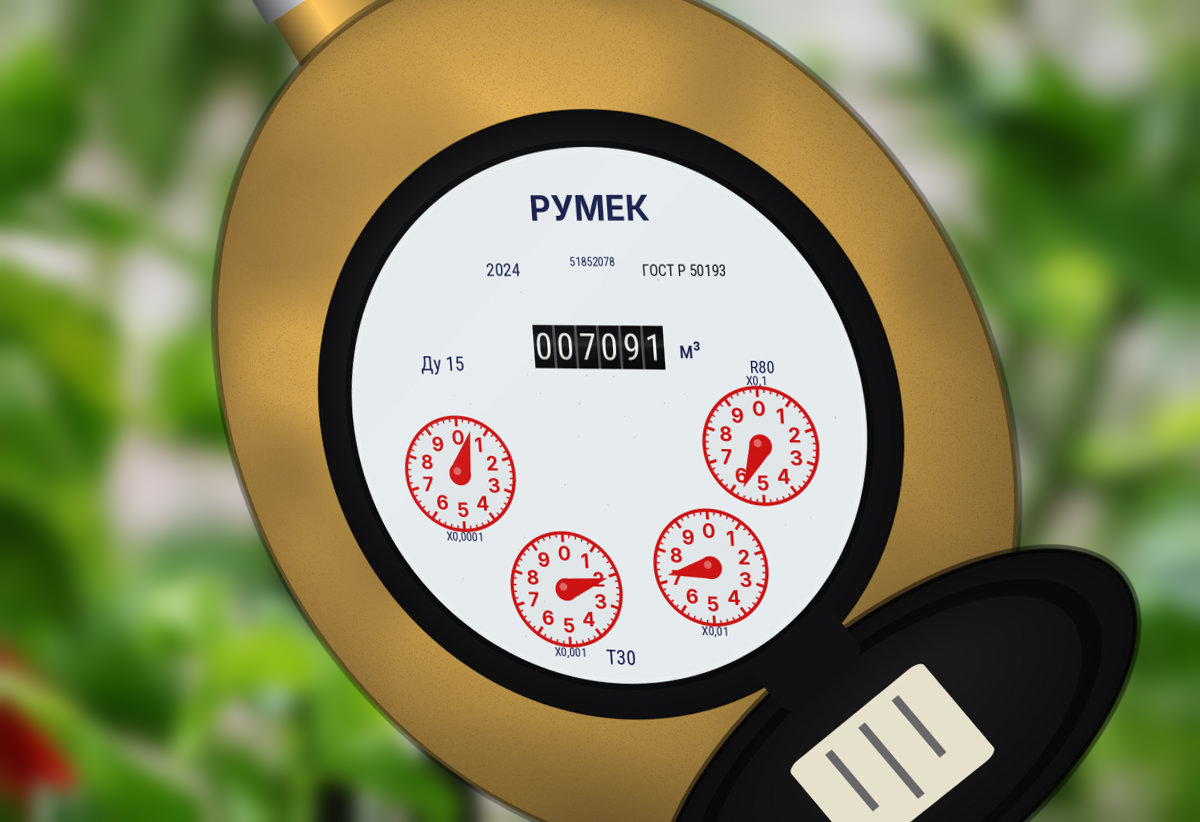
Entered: 7091.5720 m³
